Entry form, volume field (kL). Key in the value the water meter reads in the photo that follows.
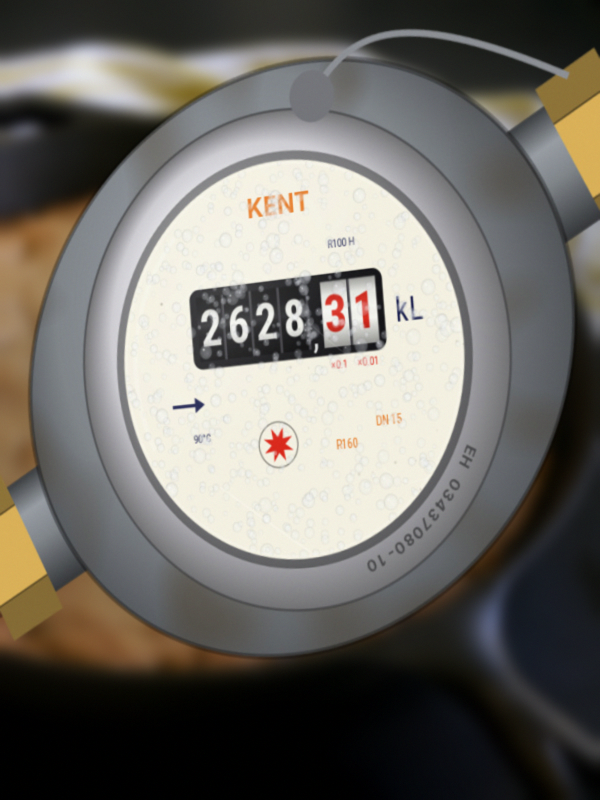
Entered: 2628.31 kL
